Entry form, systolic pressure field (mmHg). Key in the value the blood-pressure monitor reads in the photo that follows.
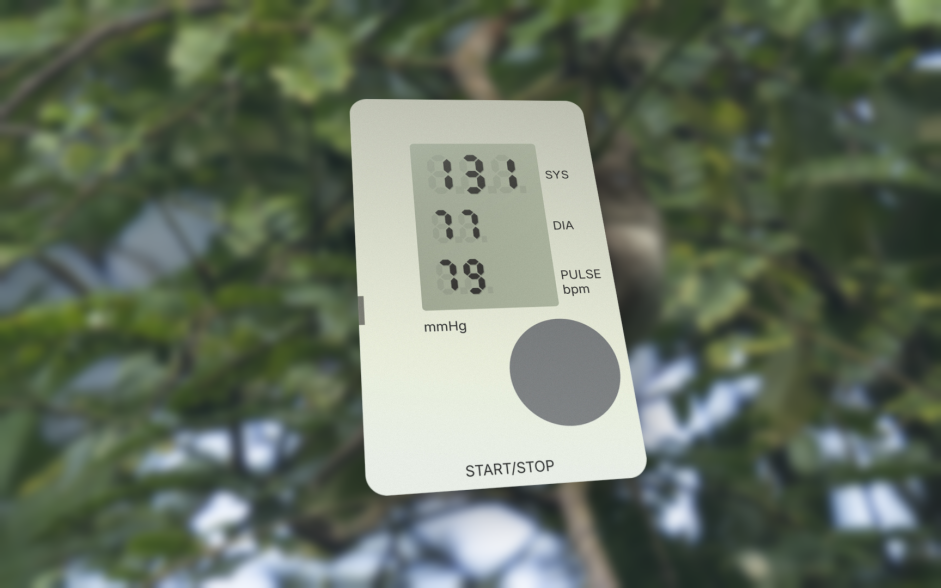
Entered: 131 mmHg
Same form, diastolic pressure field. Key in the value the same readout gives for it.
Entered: 77 mmHg
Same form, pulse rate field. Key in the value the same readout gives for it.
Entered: 79 bpm
